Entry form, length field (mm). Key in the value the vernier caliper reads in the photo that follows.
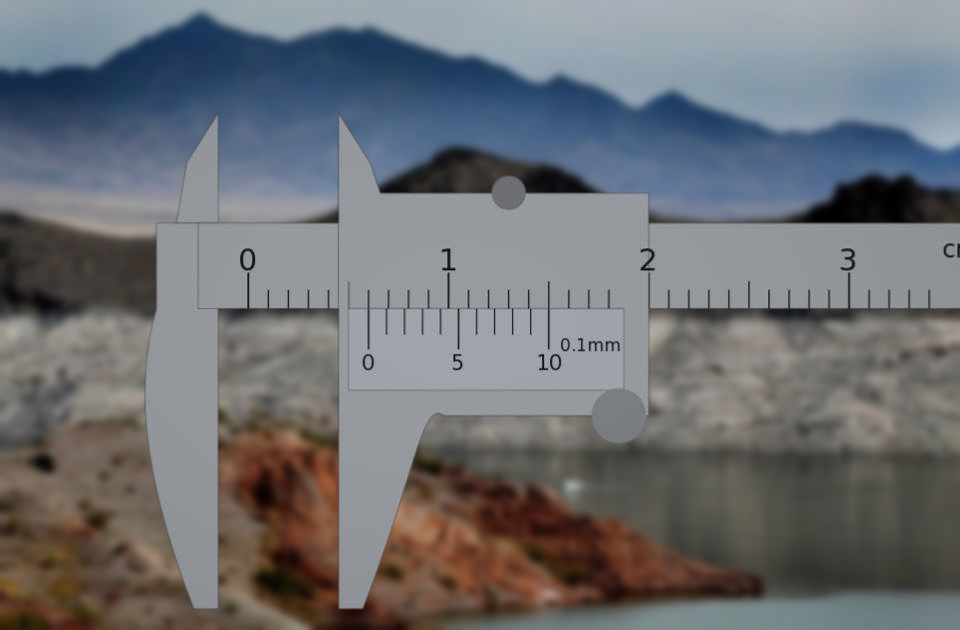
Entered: 6.0 mm
